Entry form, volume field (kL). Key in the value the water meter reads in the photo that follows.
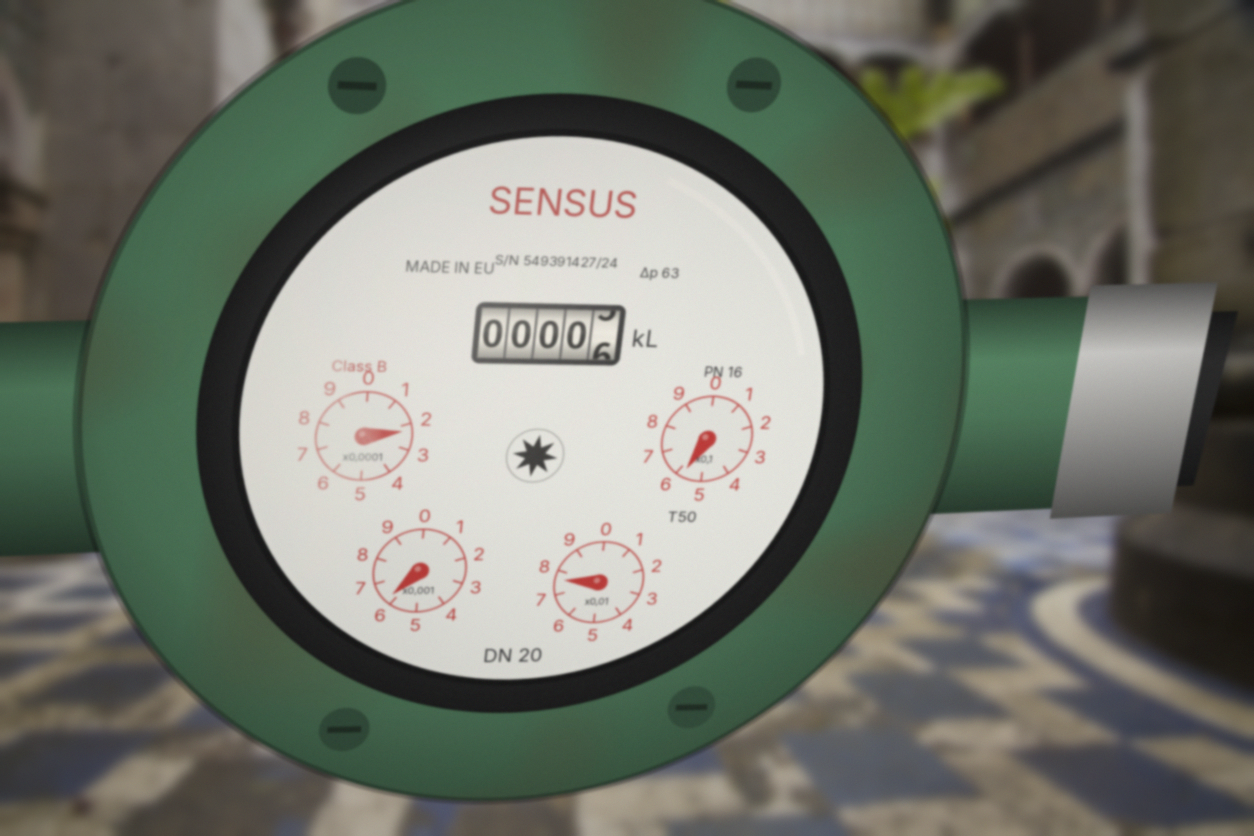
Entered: 5.5762 kL
